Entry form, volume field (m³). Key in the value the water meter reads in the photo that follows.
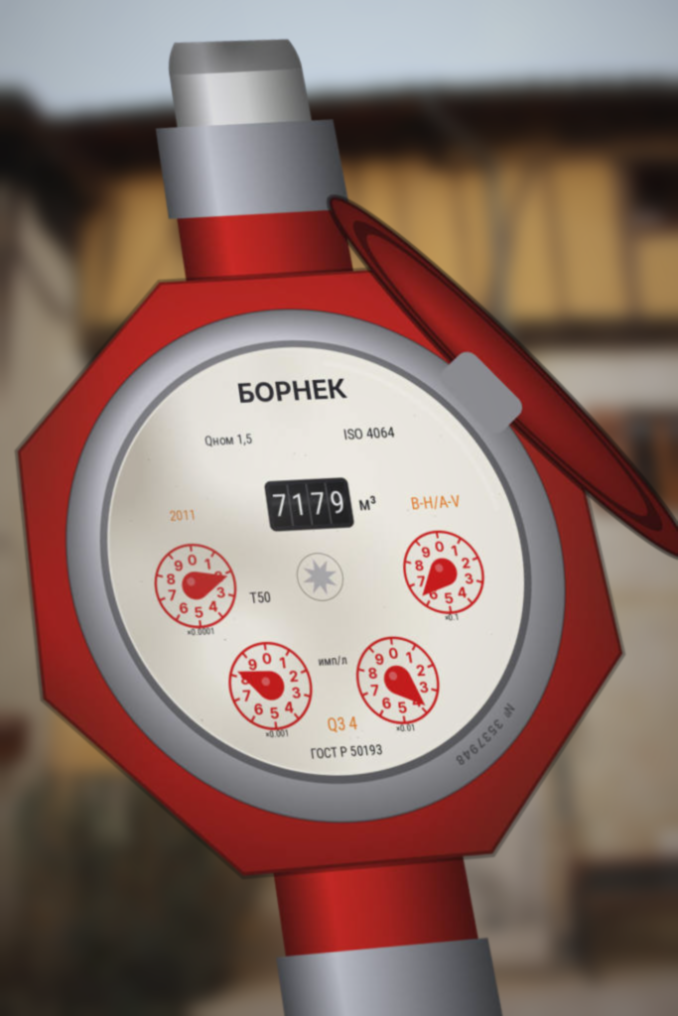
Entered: 7179.6382 m³
